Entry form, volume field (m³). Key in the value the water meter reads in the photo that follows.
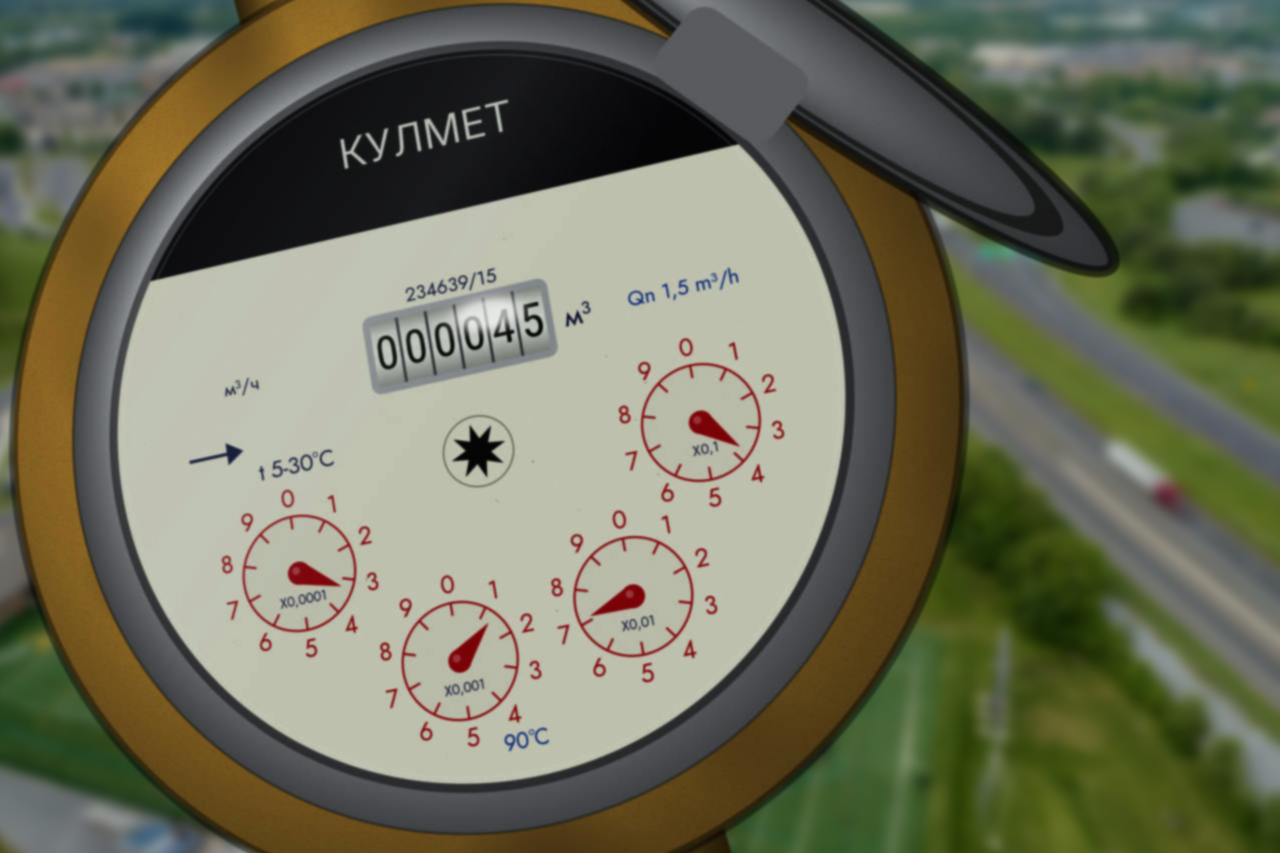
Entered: 45.3713 m³
